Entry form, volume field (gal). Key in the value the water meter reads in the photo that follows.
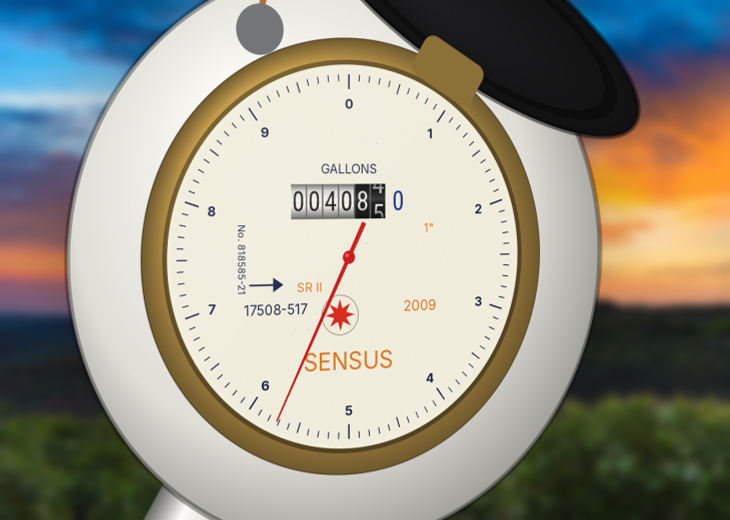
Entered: 40845.7 gal
